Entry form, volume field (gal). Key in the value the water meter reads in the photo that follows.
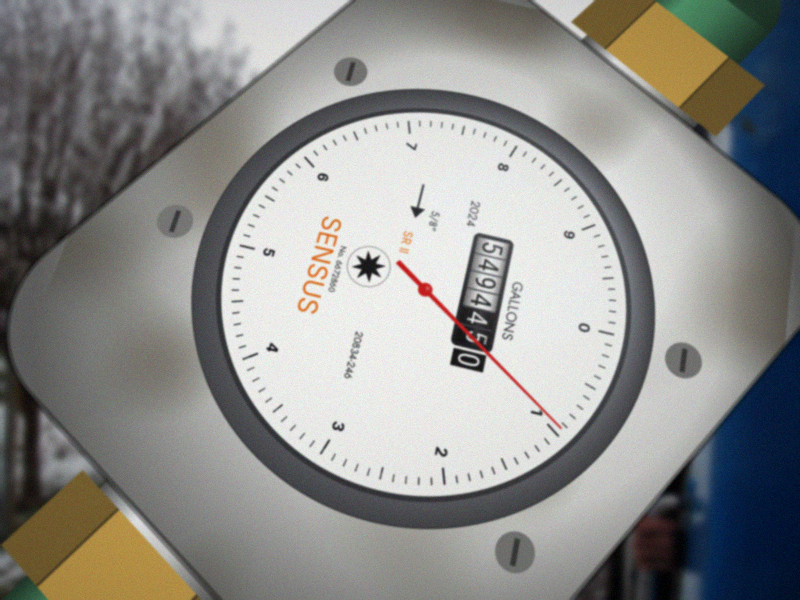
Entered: 5494450.9 gal
